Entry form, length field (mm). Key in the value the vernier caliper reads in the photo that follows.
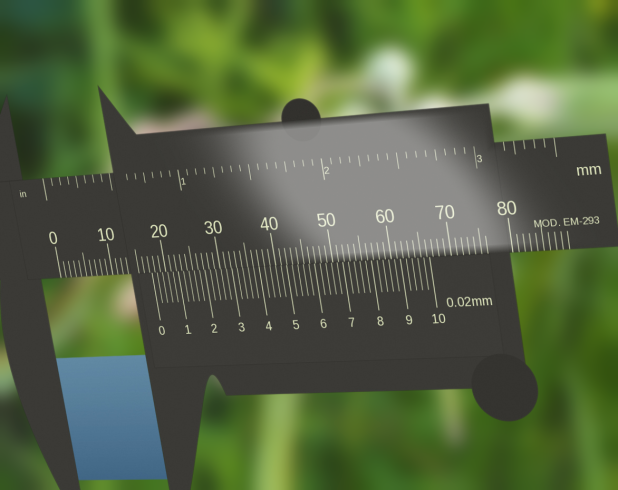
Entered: 17.4 mm
